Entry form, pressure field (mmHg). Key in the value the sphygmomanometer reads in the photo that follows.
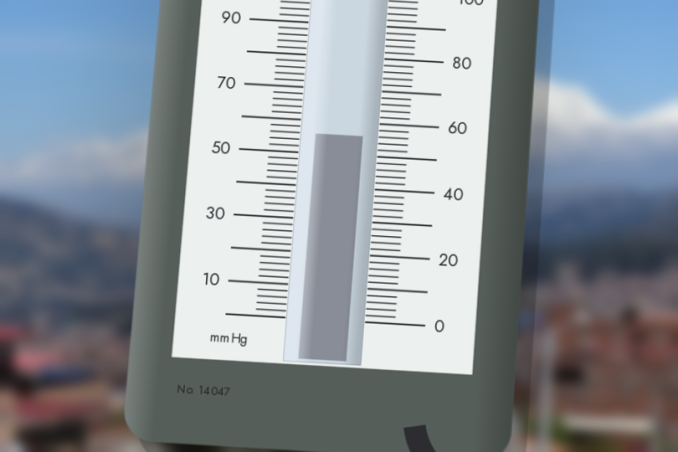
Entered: 56 mmHg
